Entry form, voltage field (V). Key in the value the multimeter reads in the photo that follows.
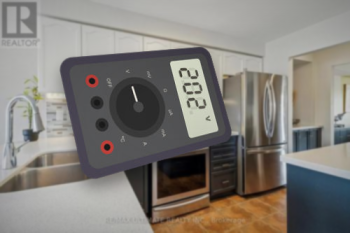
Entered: 202 V
